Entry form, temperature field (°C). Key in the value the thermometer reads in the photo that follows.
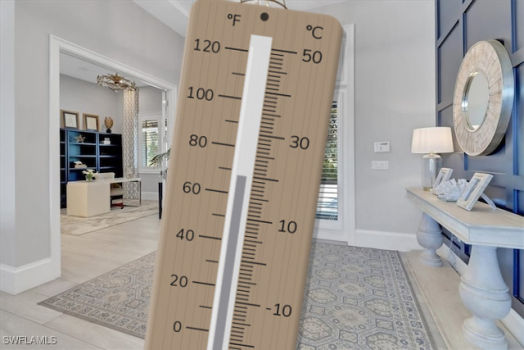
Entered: 20 °C
